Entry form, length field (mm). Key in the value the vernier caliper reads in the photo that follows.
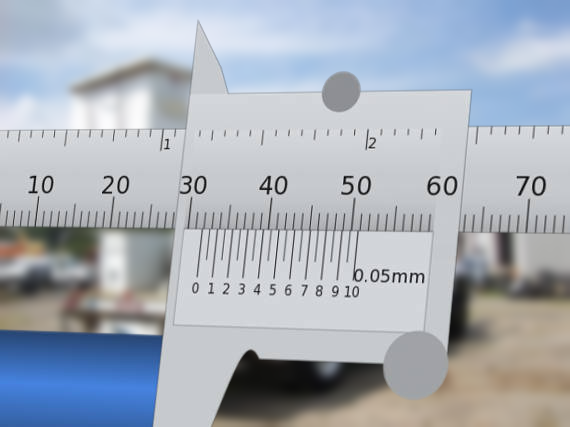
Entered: 31.8 mm
